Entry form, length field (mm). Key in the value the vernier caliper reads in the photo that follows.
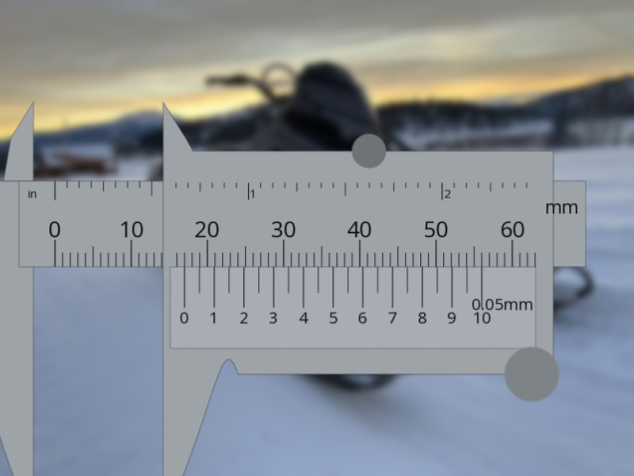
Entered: 17.0 mm
